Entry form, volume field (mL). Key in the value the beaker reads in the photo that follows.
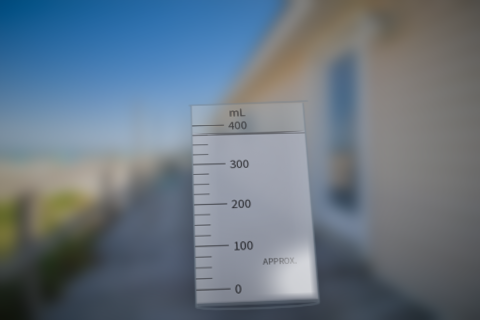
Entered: 375 mL
